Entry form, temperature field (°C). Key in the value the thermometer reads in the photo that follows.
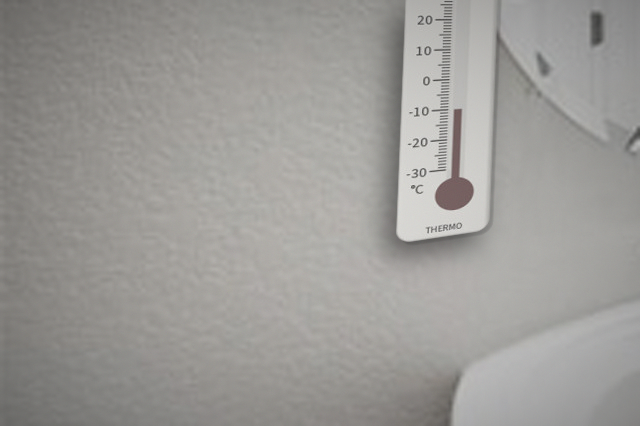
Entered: -10 °C
